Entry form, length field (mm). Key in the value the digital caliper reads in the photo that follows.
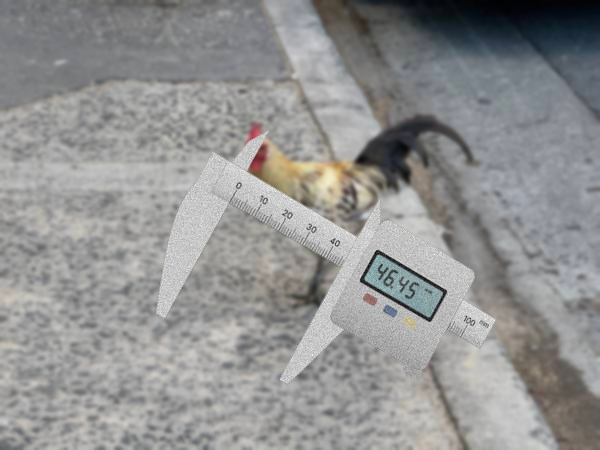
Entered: 46.45 mm
